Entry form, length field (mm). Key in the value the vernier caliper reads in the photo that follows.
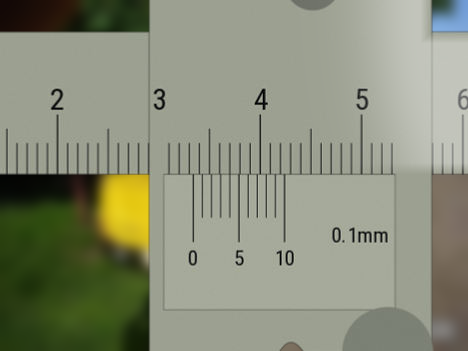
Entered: 33.4 mm
